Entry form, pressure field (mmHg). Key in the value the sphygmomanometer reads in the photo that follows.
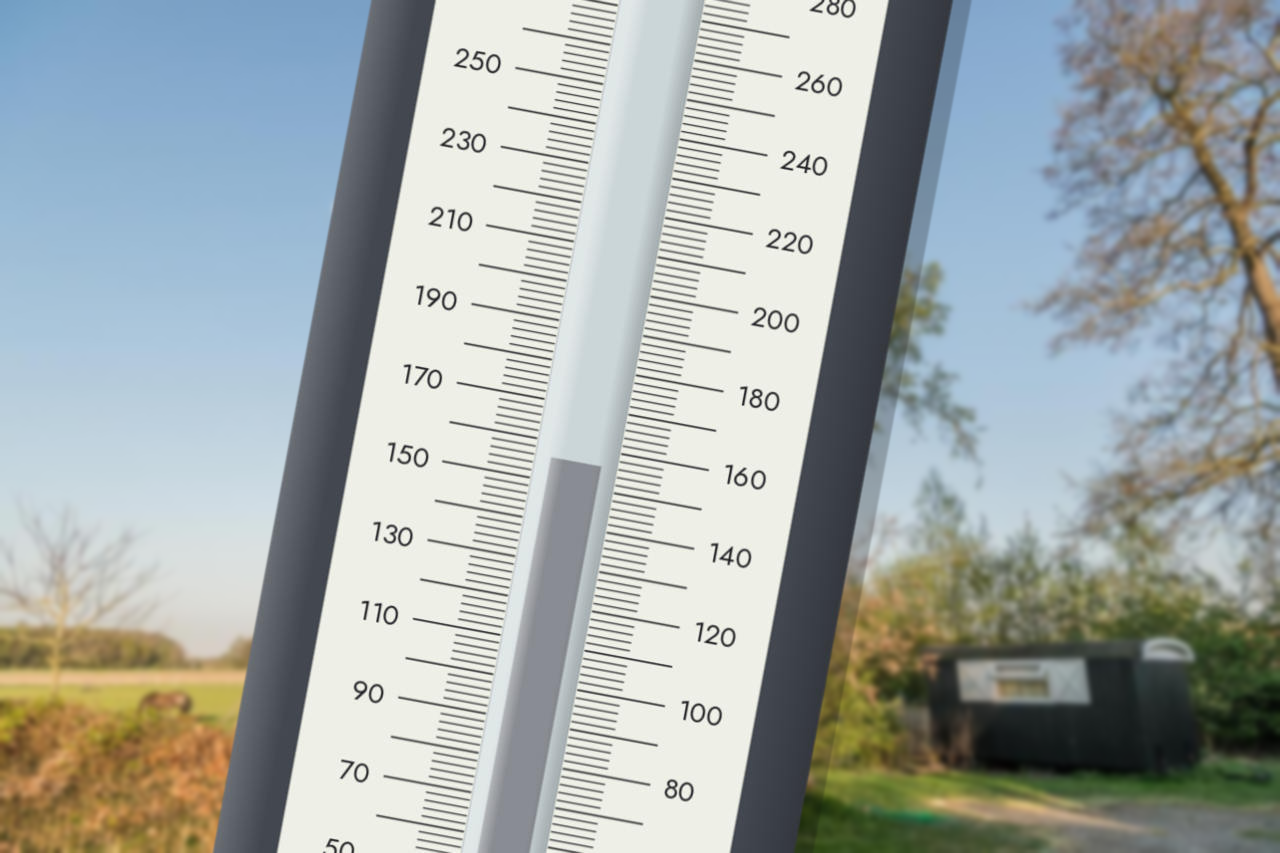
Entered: 156 mmHg
